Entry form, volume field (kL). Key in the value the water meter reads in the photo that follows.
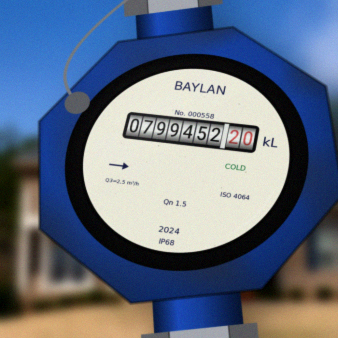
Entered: 799452.20 kL
